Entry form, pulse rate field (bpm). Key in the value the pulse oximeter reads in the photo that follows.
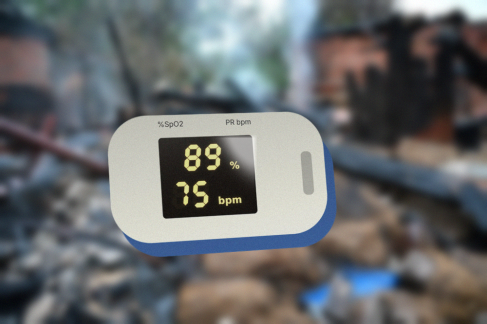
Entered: 75 bpm
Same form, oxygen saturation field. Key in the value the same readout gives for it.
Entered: 89 %
